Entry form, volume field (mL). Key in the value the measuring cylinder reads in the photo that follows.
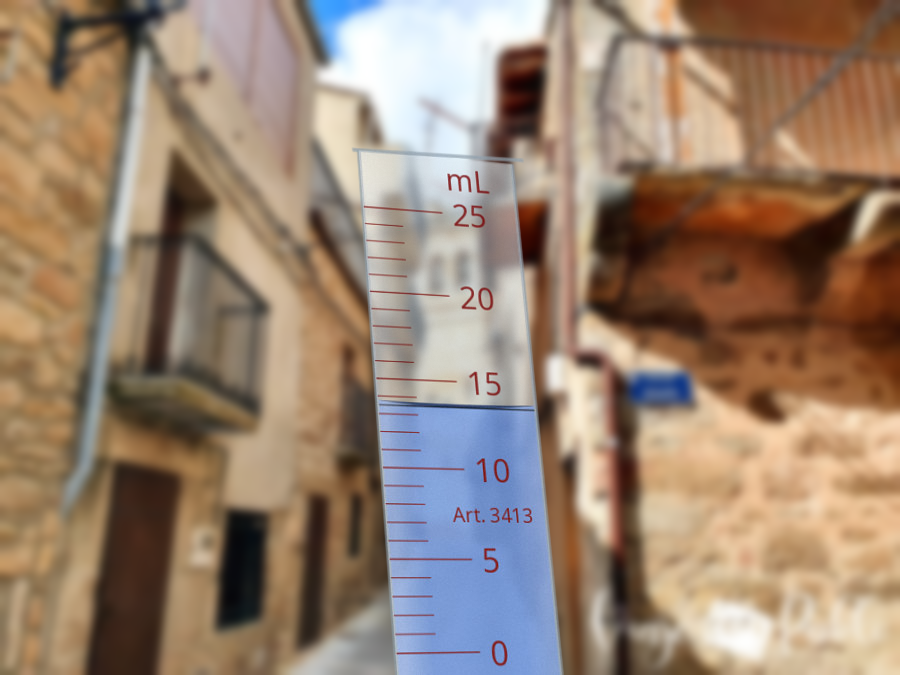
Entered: 13.5 mL
